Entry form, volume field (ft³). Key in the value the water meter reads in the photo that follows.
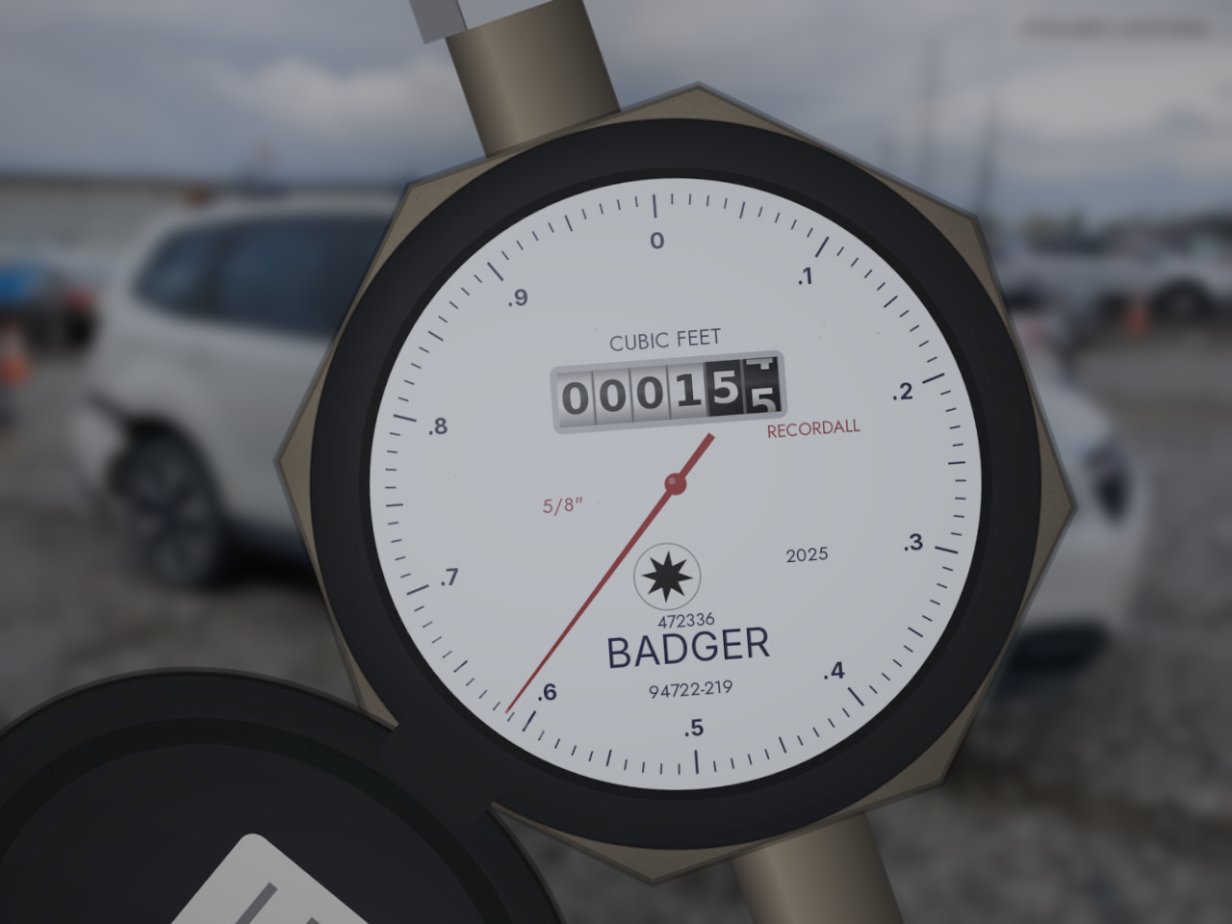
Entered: 154.61 ft³
